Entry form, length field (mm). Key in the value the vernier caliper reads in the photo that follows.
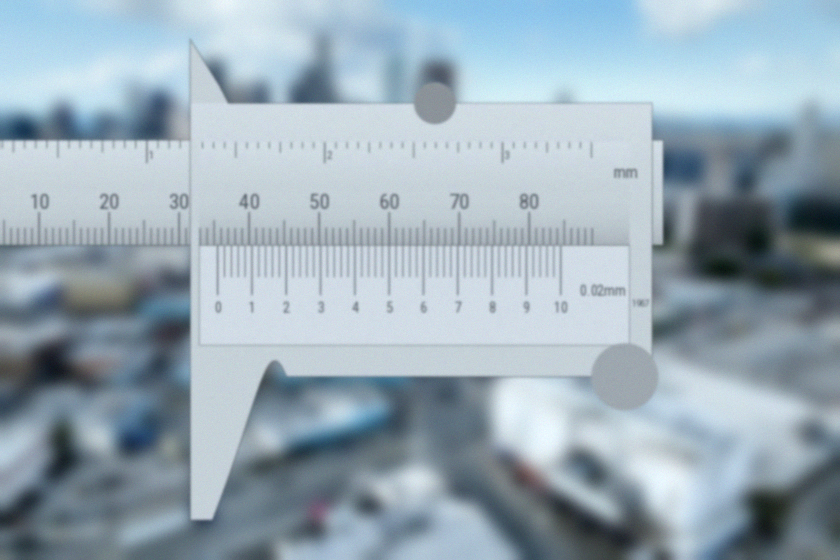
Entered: 35.5 mm
